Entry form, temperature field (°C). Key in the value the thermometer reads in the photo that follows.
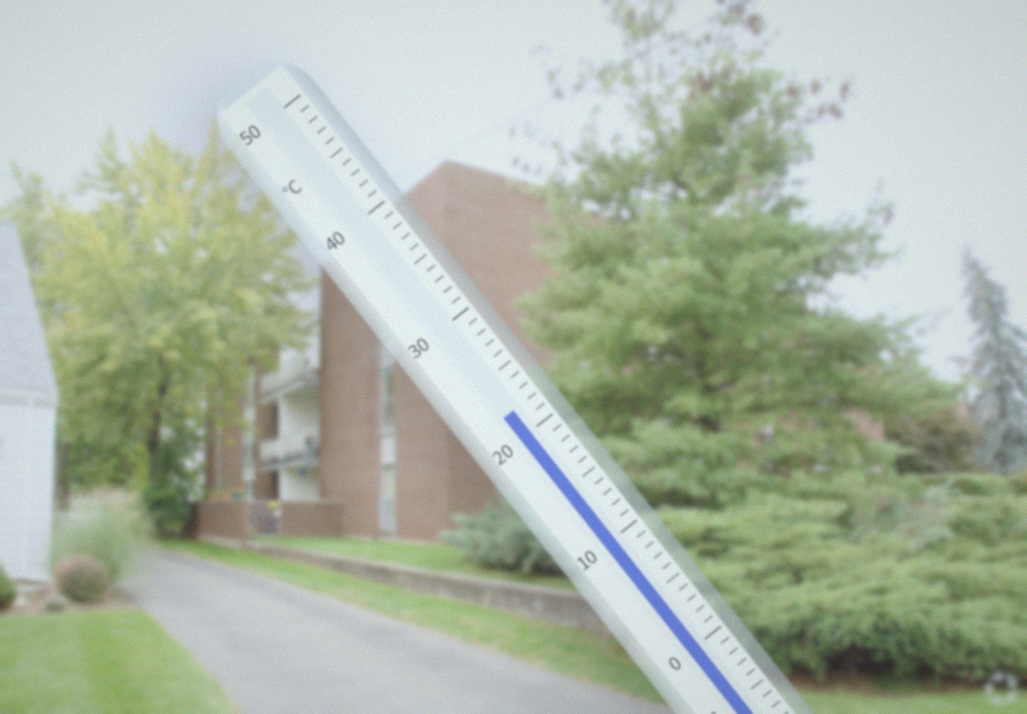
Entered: 22 °C
